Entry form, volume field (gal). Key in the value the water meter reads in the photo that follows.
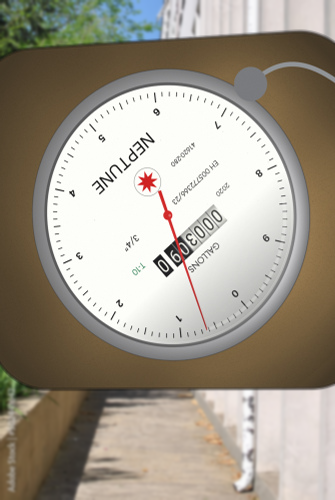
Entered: 3090.6 gal
